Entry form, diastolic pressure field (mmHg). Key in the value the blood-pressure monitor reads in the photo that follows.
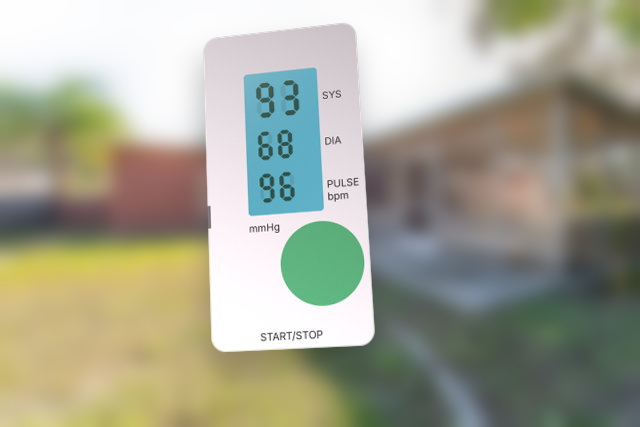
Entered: 68 mmHg
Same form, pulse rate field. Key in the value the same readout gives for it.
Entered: 96 bpm
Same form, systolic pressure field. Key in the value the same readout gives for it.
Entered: 93 mmHg
